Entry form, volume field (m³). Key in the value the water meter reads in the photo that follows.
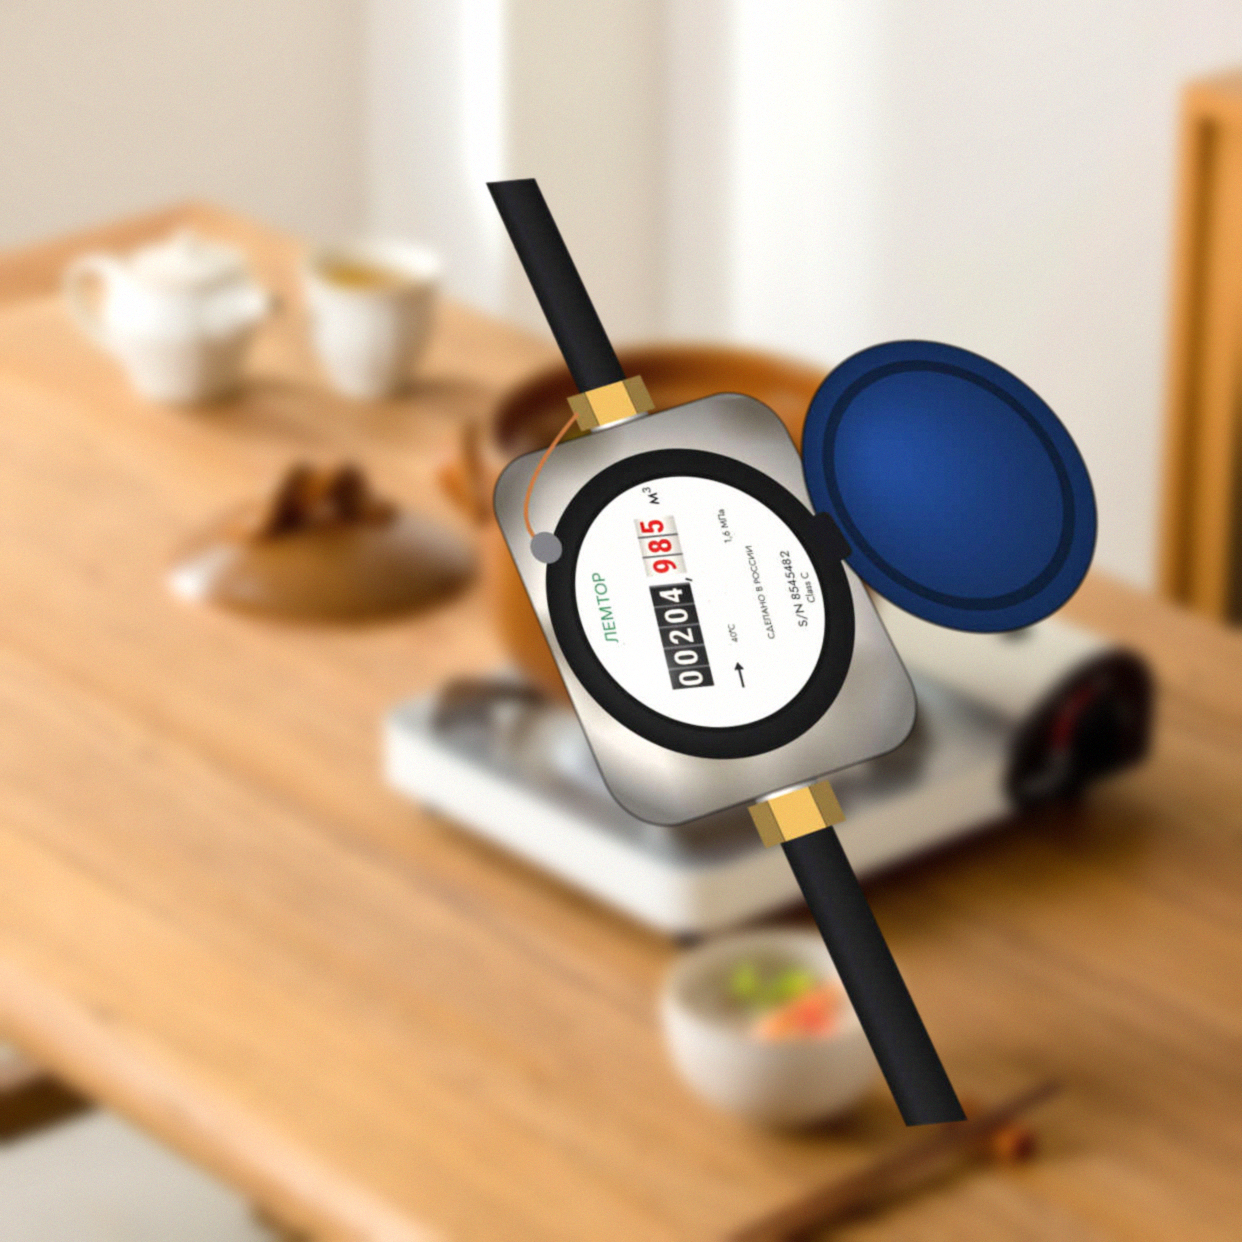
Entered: 204.985 m³
